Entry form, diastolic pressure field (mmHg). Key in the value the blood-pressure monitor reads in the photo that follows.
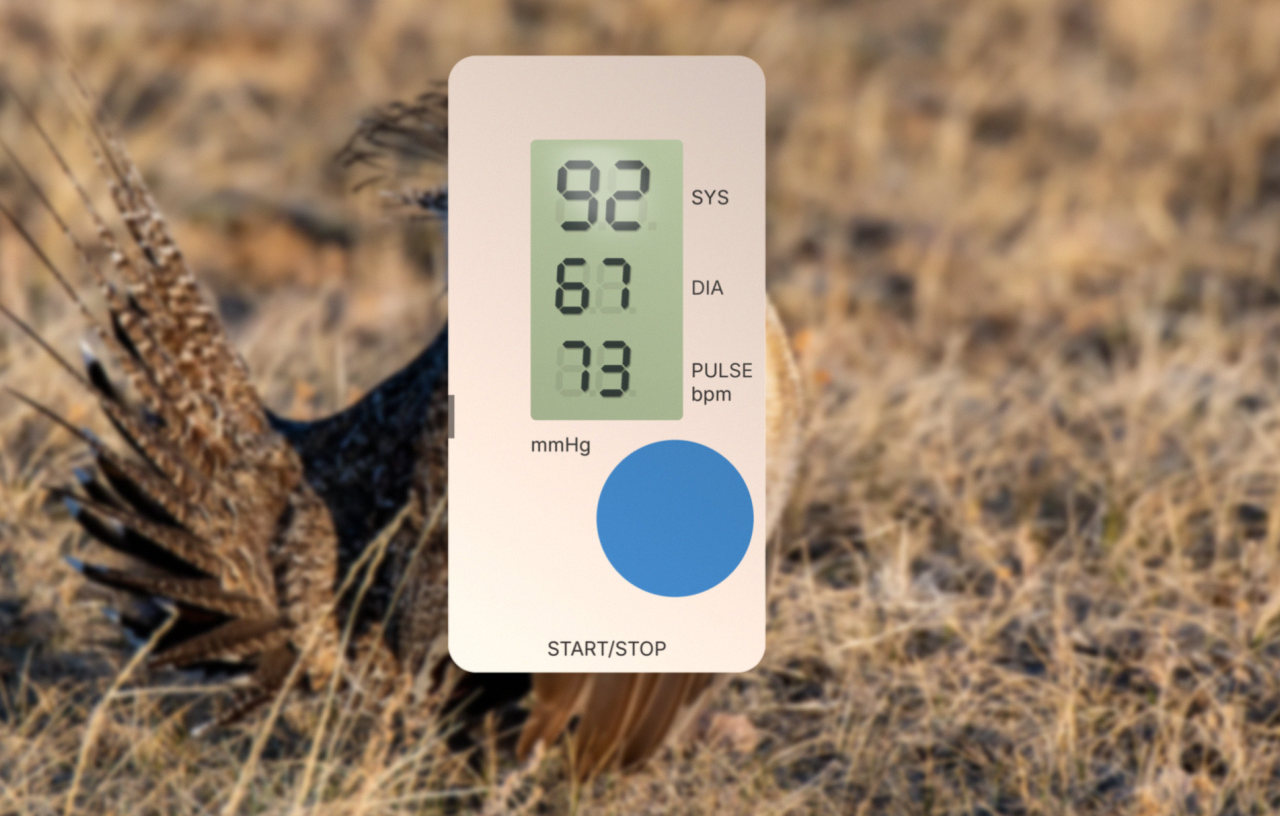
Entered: 67 mmHg
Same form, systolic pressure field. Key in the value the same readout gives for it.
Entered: 92 mmHg
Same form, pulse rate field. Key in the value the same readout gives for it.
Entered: 73 bpm
